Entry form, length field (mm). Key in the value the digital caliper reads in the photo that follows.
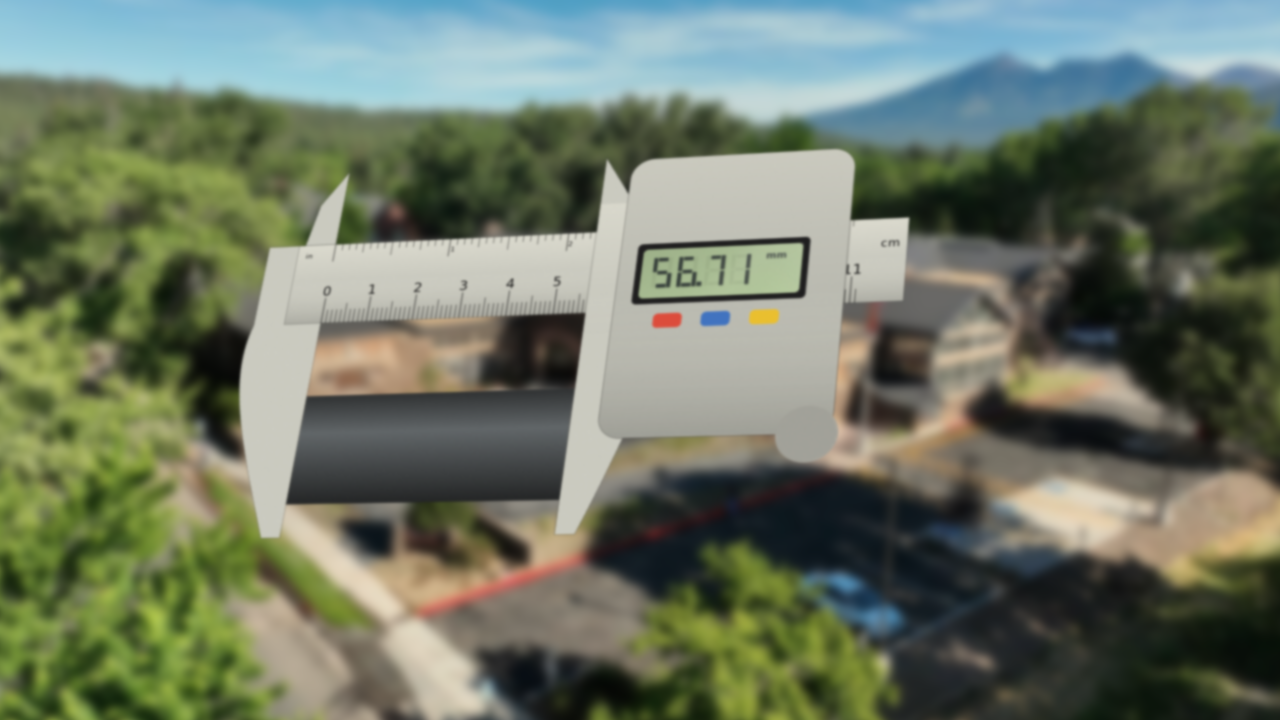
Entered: 56.71 mm
